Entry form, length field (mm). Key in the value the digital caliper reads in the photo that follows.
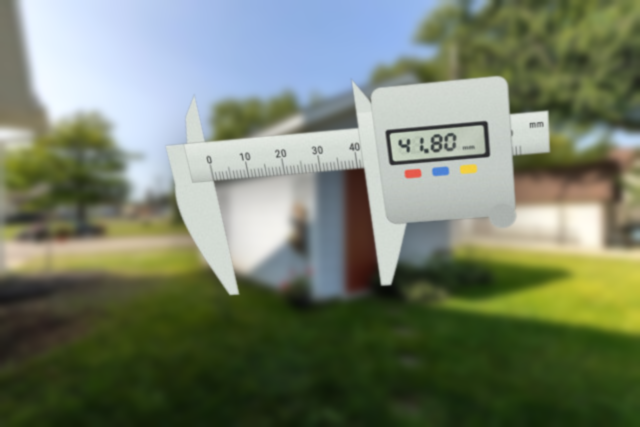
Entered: 41.80 mm
